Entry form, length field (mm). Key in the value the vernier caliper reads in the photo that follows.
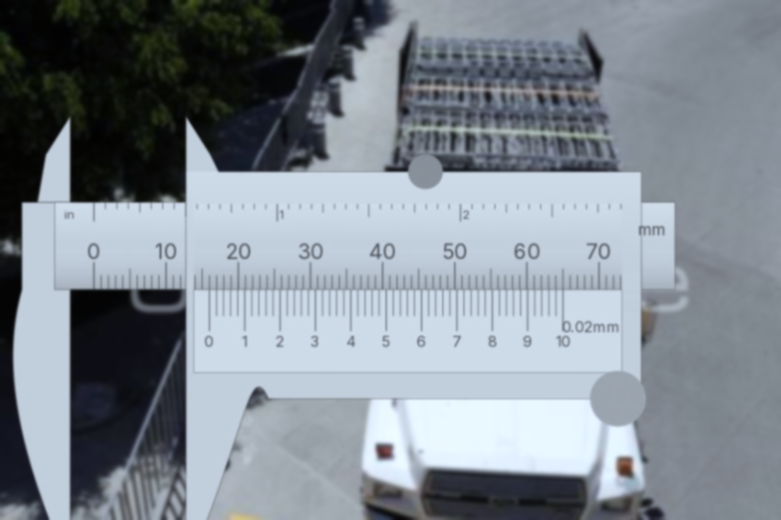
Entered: 16.0 mm
